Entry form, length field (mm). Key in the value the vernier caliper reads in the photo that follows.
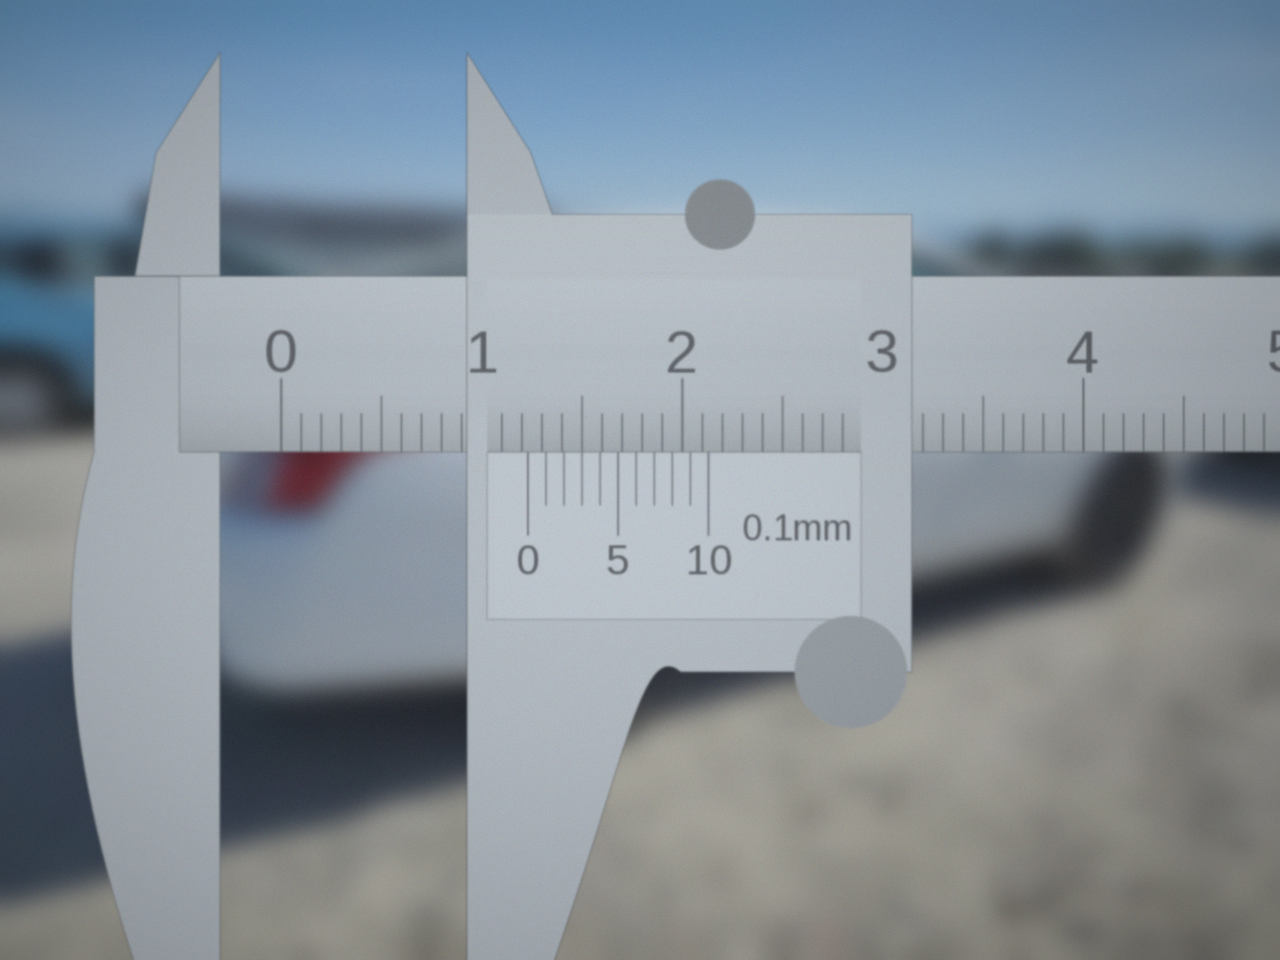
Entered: 12.3 mm
